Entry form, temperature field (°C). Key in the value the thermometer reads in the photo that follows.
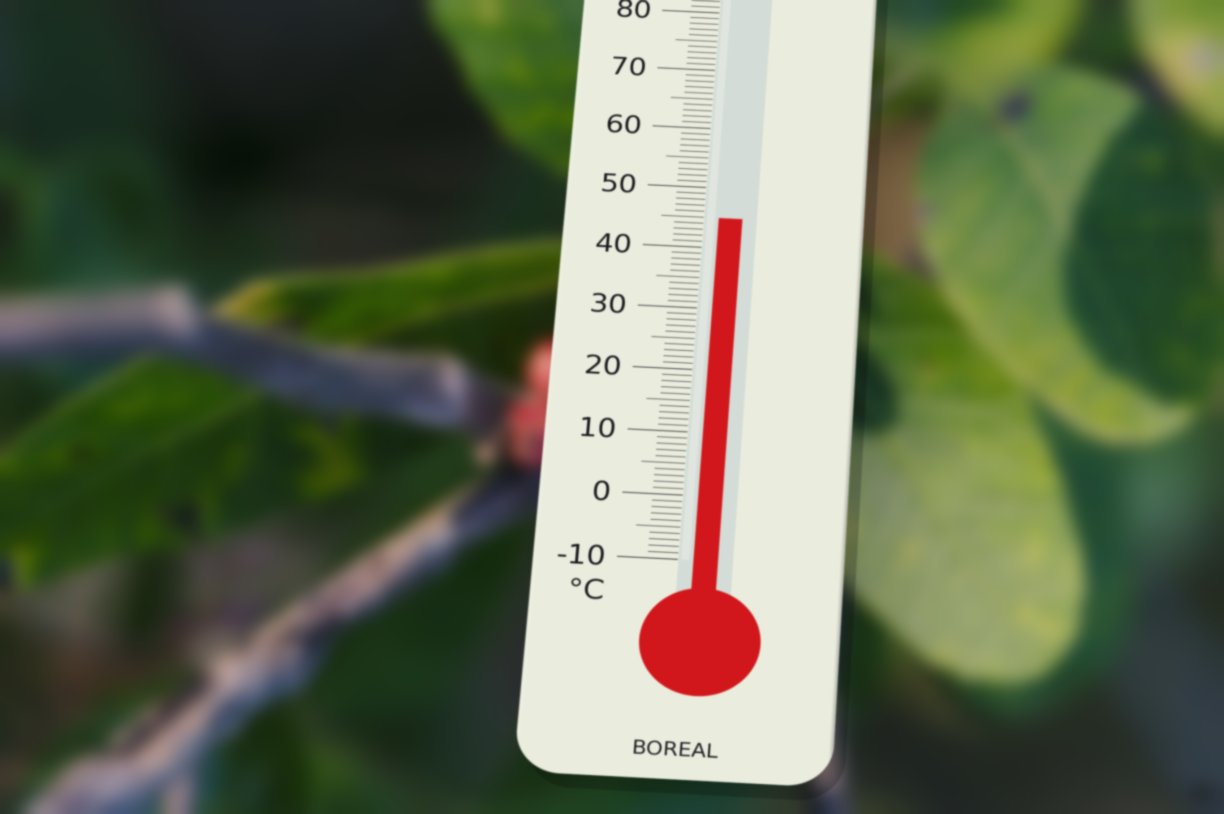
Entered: 45 °C
